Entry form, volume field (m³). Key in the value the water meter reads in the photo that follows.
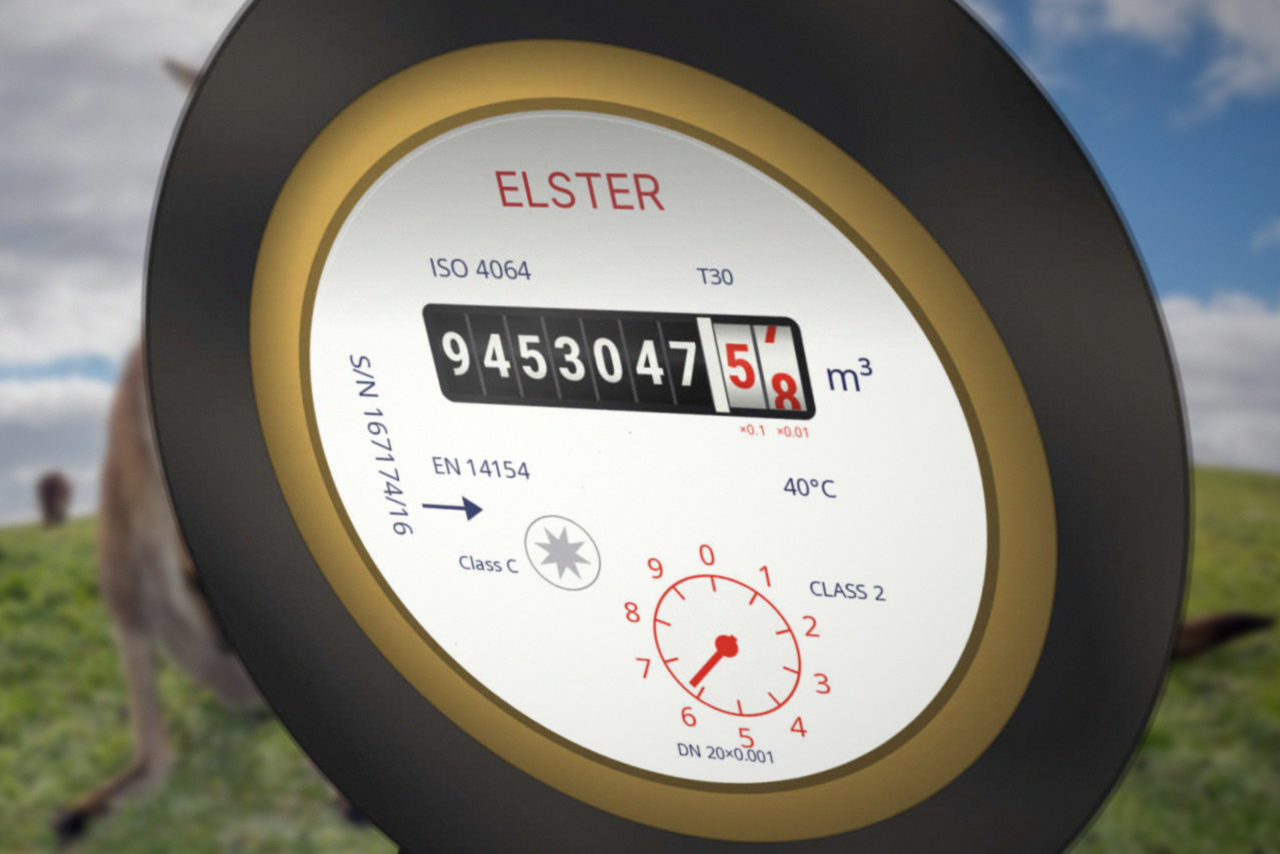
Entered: 9453047.576 m³
